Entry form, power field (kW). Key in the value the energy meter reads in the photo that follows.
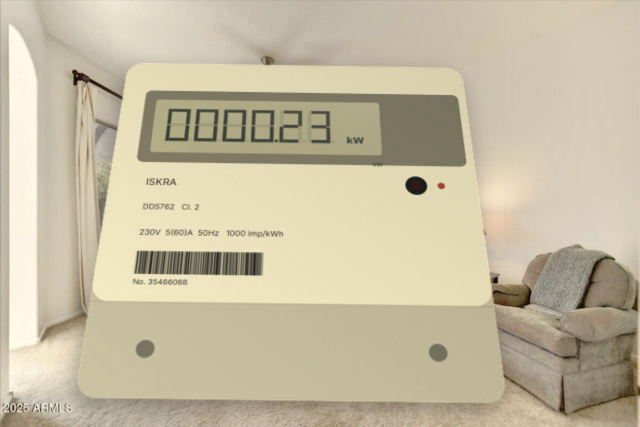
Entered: 0.23 kW
